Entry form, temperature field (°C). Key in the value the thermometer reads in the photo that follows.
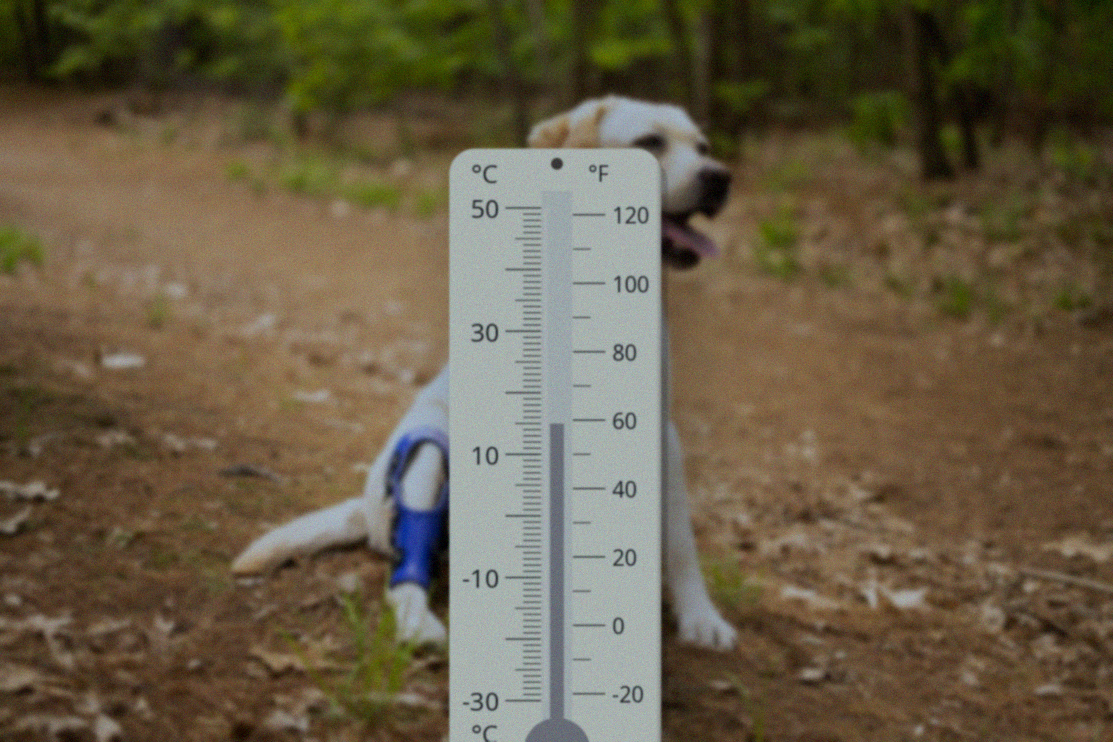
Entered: 15 °C
